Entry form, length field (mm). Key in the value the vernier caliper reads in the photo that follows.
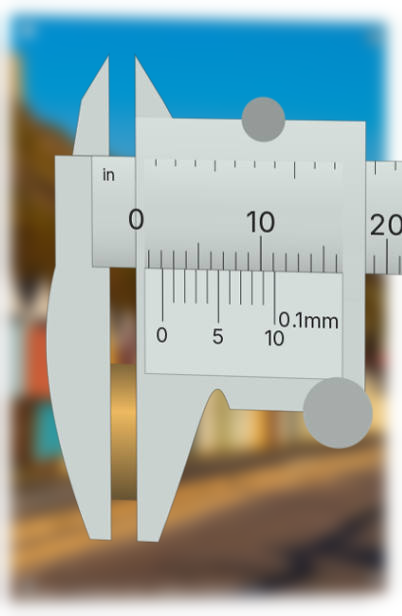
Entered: 2.1 mm
